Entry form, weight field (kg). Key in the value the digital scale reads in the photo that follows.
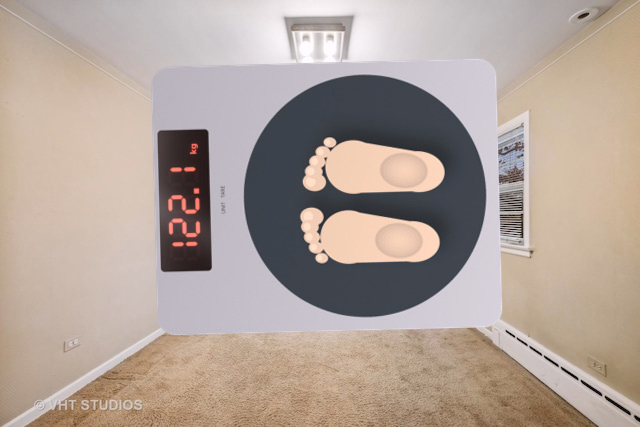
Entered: 122.1 kg
